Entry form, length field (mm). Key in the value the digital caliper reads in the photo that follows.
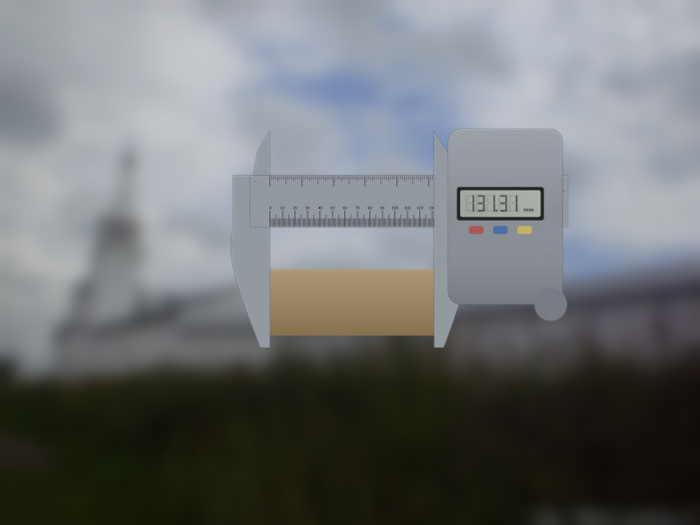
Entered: 131.31 mm
